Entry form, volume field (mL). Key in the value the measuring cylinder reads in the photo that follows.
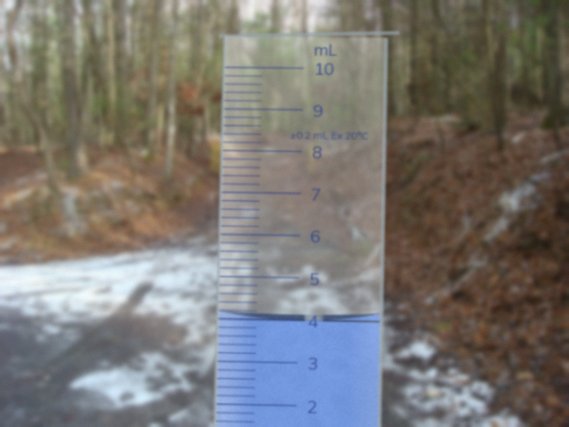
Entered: 4 mL
